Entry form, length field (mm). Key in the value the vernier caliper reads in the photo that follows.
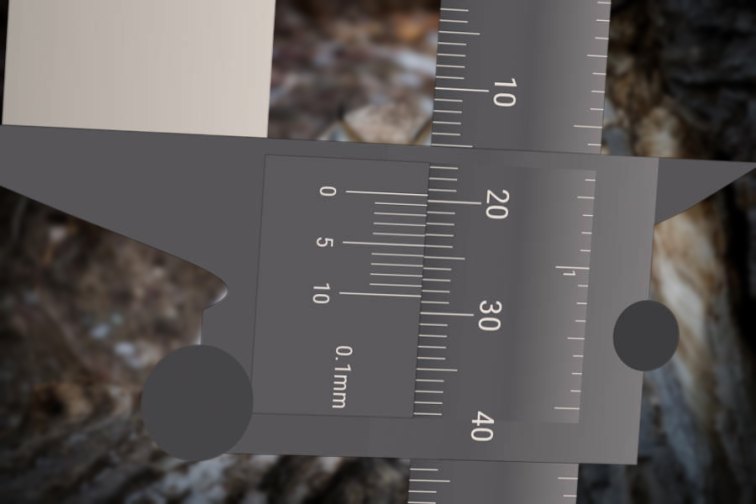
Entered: 19.5 mm
